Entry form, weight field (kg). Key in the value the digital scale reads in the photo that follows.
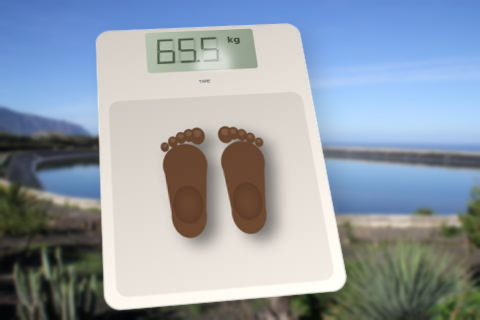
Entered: 65.5 kg
